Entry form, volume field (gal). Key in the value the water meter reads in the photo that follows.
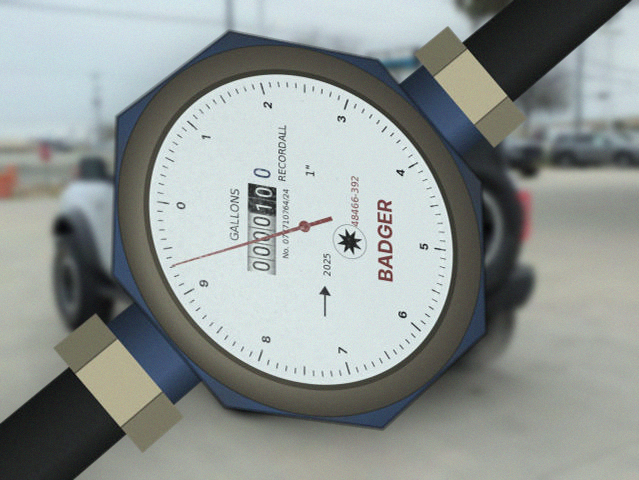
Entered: 99.3 gal
